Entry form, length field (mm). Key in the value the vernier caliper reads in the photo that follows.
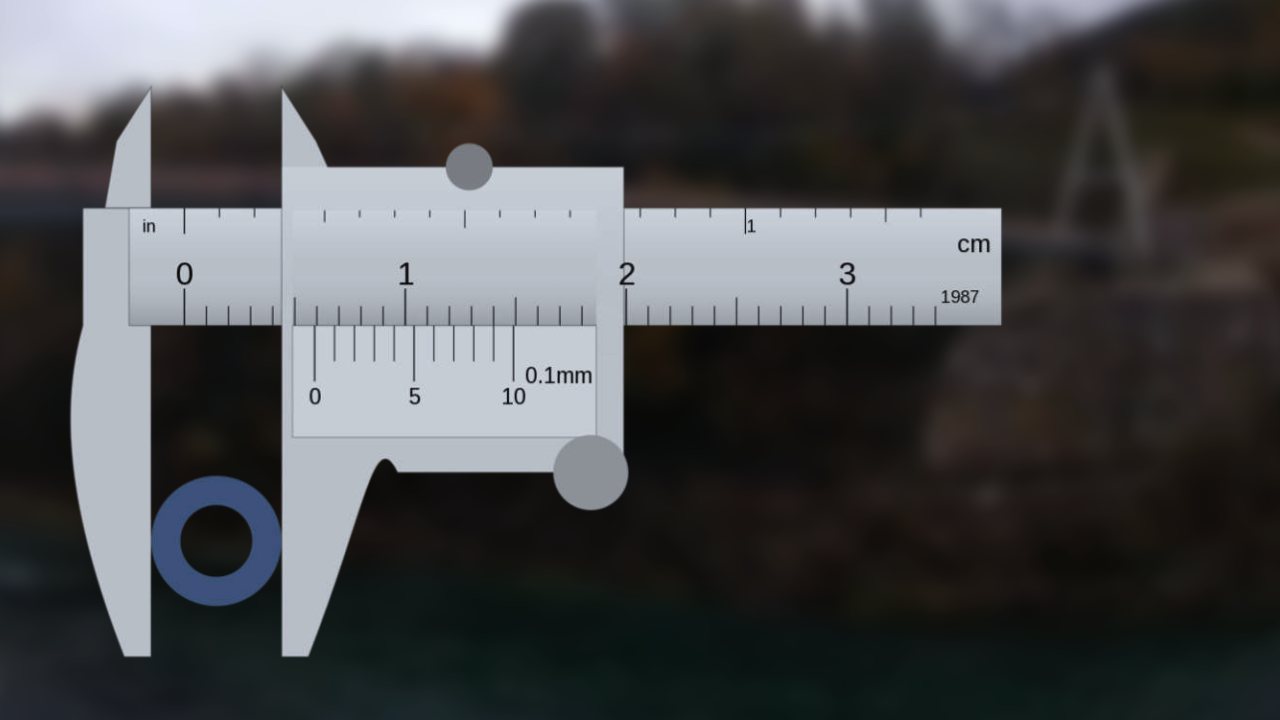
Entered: 5.9 mm
